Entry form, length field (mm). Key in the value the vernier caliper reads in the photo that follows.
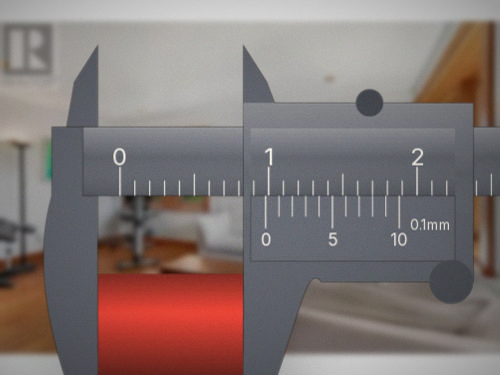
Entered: 9.8 mm
